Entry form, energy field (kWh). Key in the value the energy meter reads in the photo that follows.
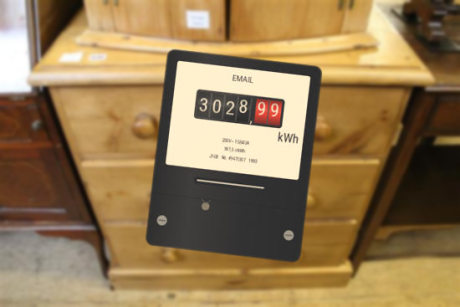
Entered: 3028.99 kWh
